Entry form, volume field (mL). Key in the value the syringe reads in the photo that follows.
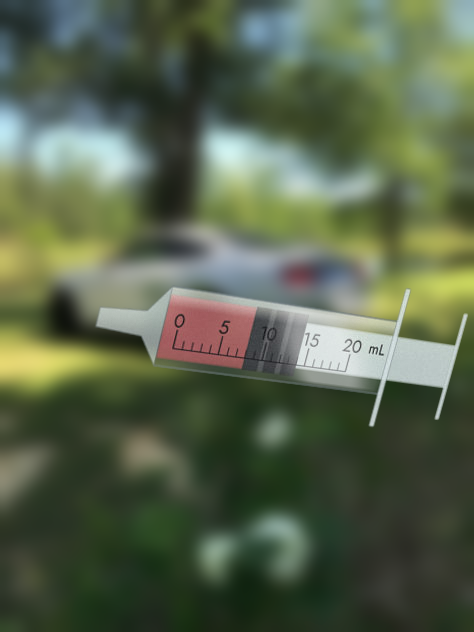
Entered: 8 mL
